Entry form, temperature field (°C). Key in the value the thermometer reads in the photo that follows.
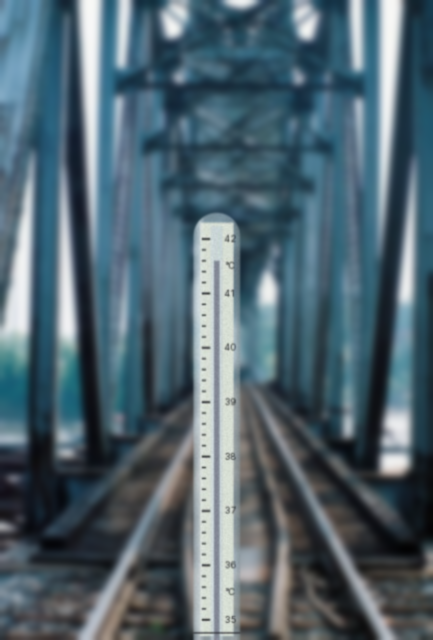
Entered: 41.6 °C
